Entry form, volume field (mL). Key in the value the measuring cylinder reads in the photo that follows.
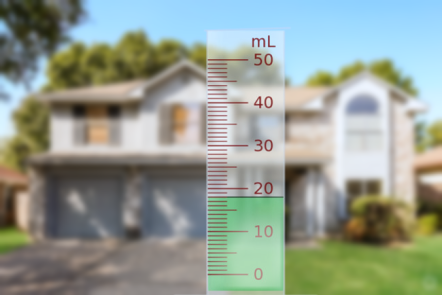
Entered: 18 mL
